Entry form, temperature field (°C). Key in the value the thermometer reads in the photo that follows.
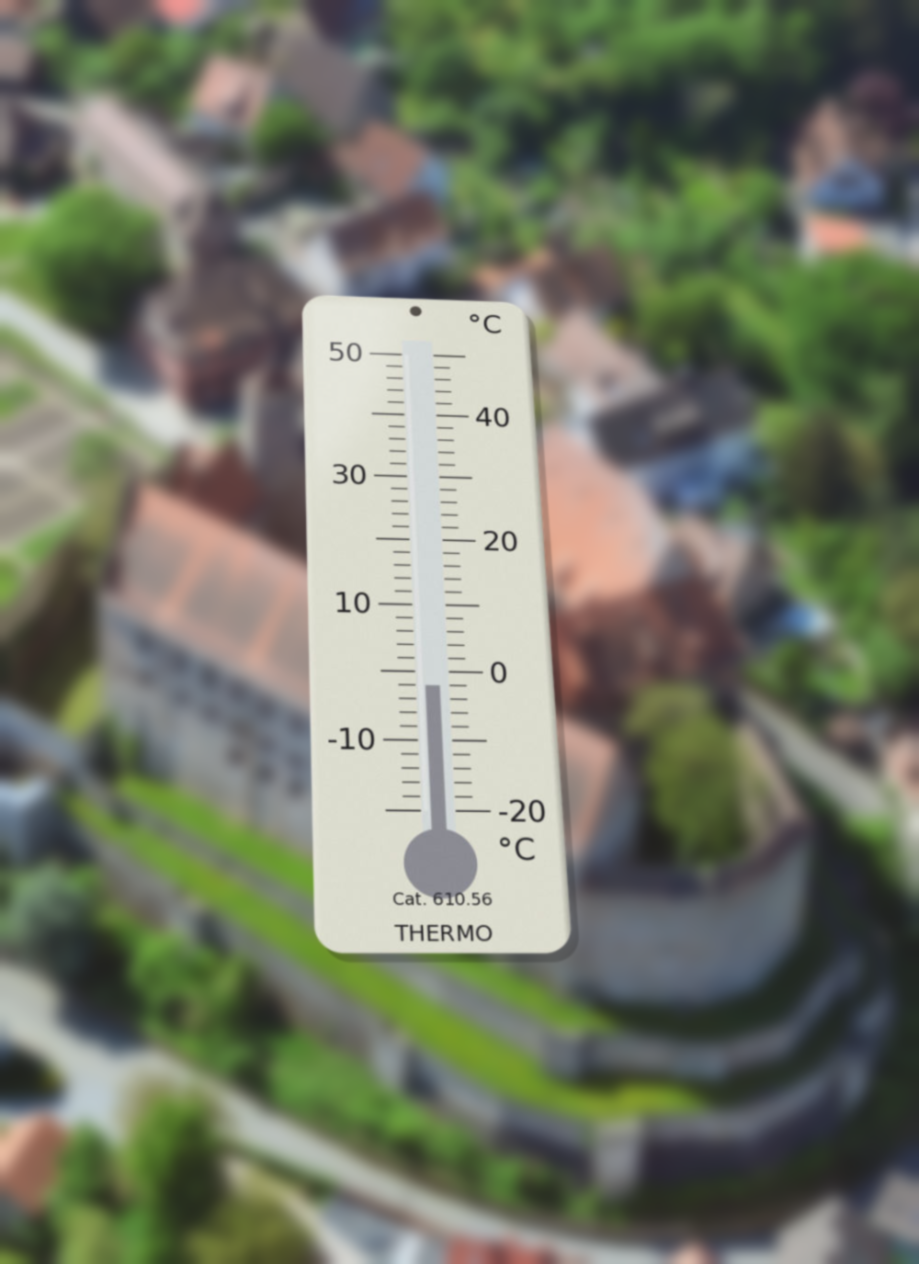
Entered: -2 °C
